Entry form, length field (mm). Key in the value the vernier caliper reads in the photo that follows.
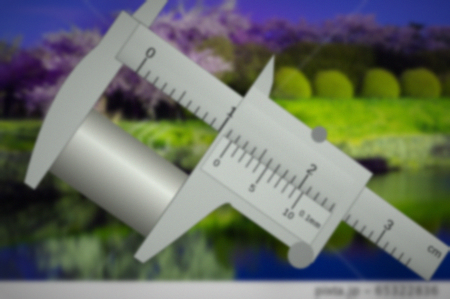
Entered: 11.6 mm
